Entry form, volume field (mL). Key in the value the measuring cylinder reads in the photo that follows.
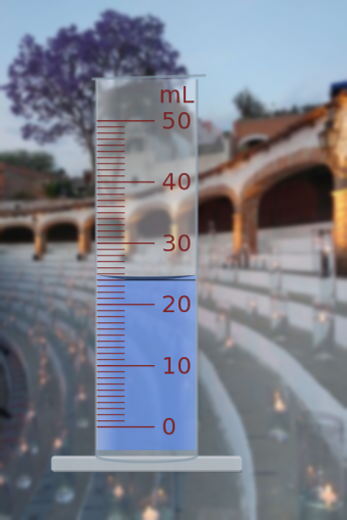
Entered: 24 mL
